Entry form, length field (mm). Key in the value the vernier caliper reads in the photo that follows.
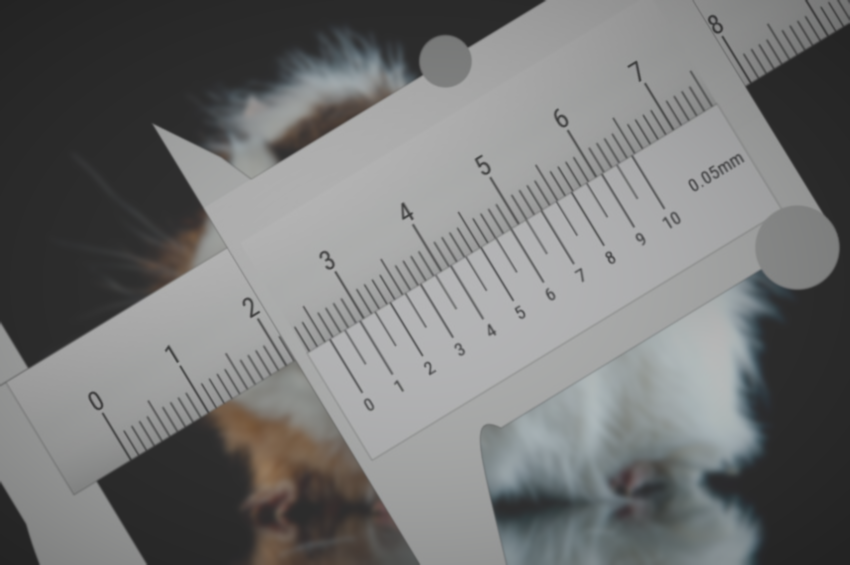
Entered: 25.6 mm
